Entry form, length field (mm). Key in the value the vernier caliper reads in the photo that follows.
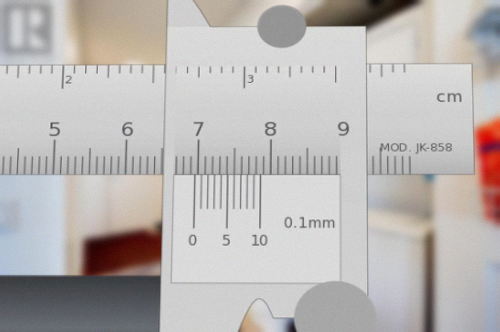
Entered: 69.6 mm
